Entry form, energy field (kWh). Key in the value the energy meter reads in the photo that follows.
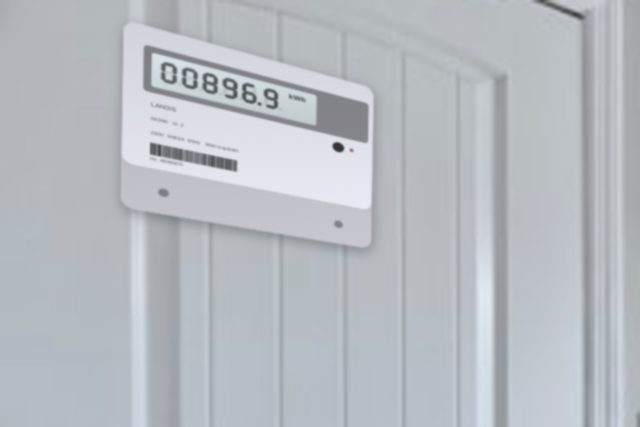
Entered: 896.9 kWh
